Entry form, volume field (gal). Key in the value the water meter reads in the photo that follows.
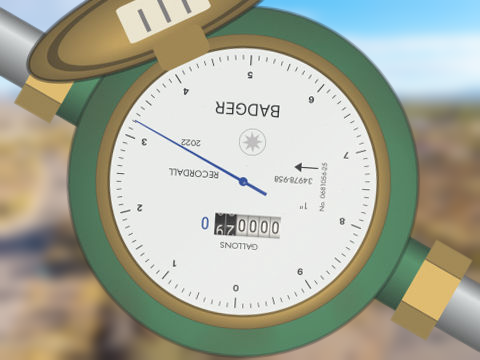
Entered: 293.2 gal
